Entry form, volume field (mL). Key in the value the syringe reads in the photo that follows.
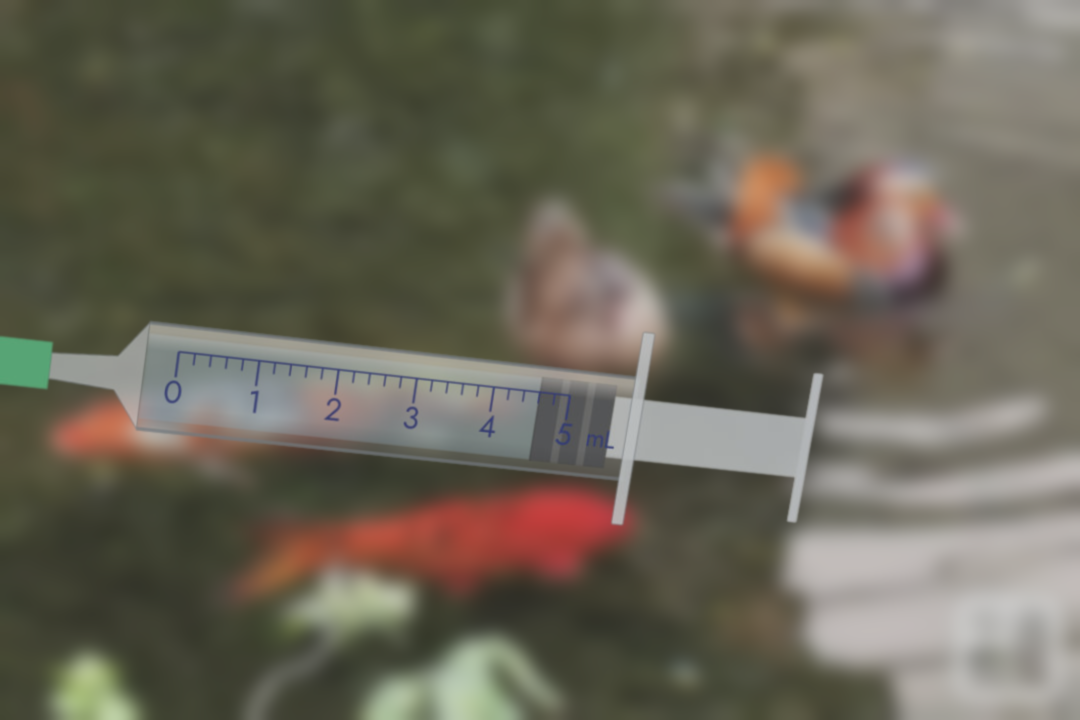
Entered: 4.6 mL
